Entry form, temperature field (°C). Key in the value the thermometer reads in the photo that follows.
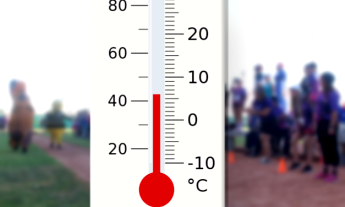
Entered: 6 °C
